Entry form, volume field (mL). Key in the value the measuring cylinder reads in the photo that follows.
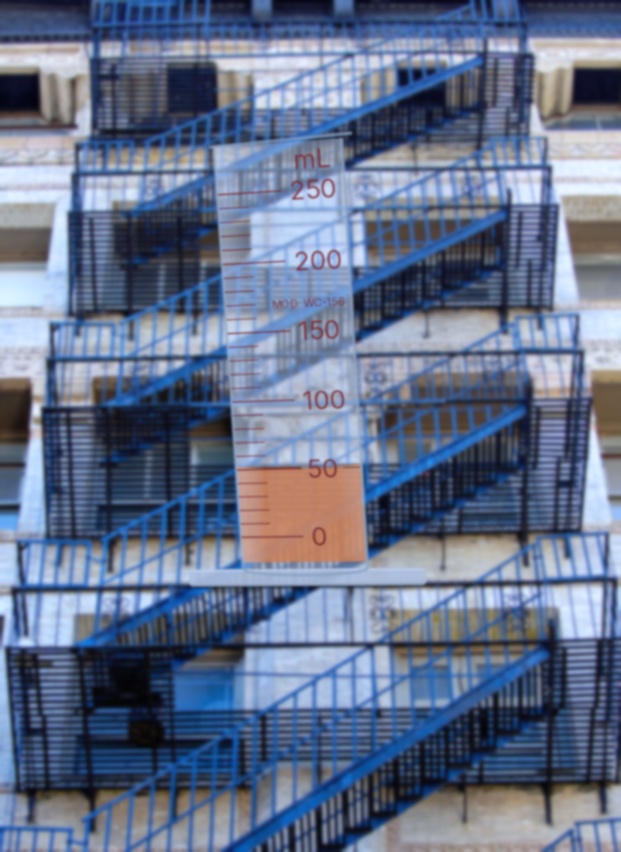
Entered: 50 mL
